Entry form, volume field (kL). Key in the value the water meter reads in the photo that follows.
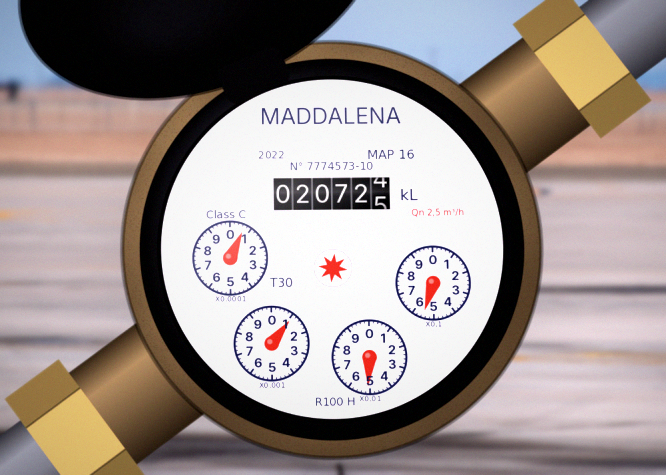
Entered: 20724.5510 kL
